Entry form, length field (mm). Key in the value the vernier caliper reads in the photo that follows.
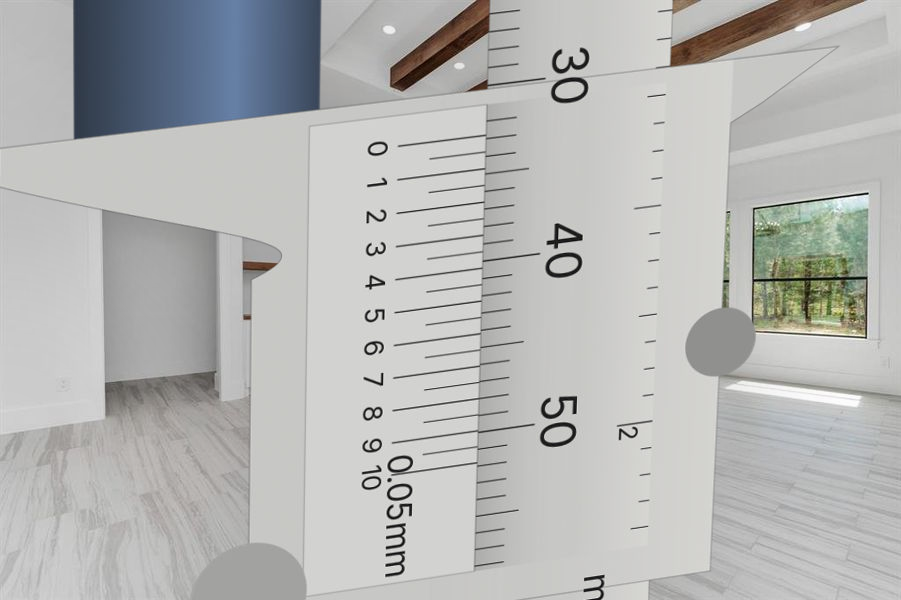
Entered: 32.8 mm
